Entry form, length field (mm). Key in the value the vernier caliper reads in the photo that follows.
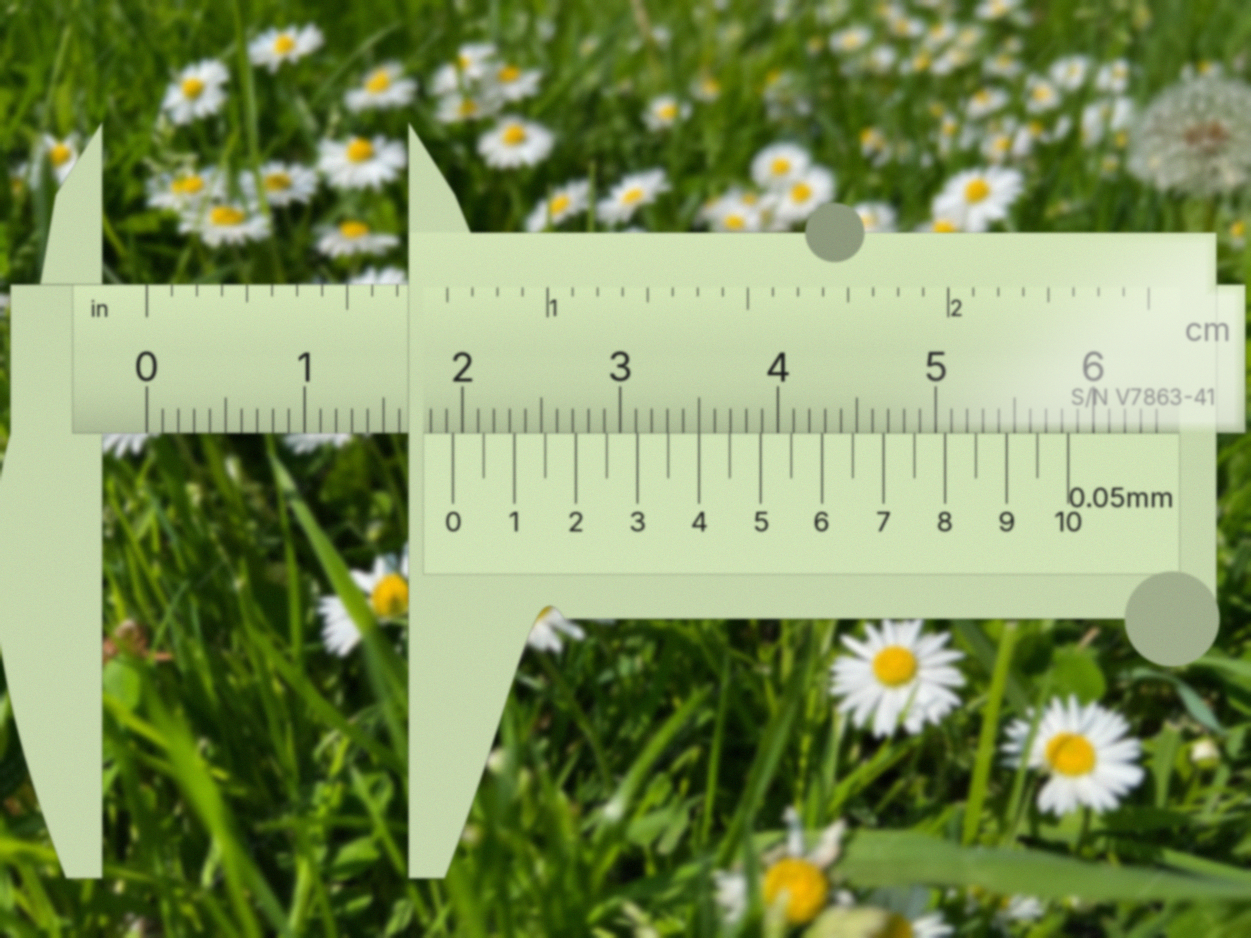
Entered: 19.4 mm
